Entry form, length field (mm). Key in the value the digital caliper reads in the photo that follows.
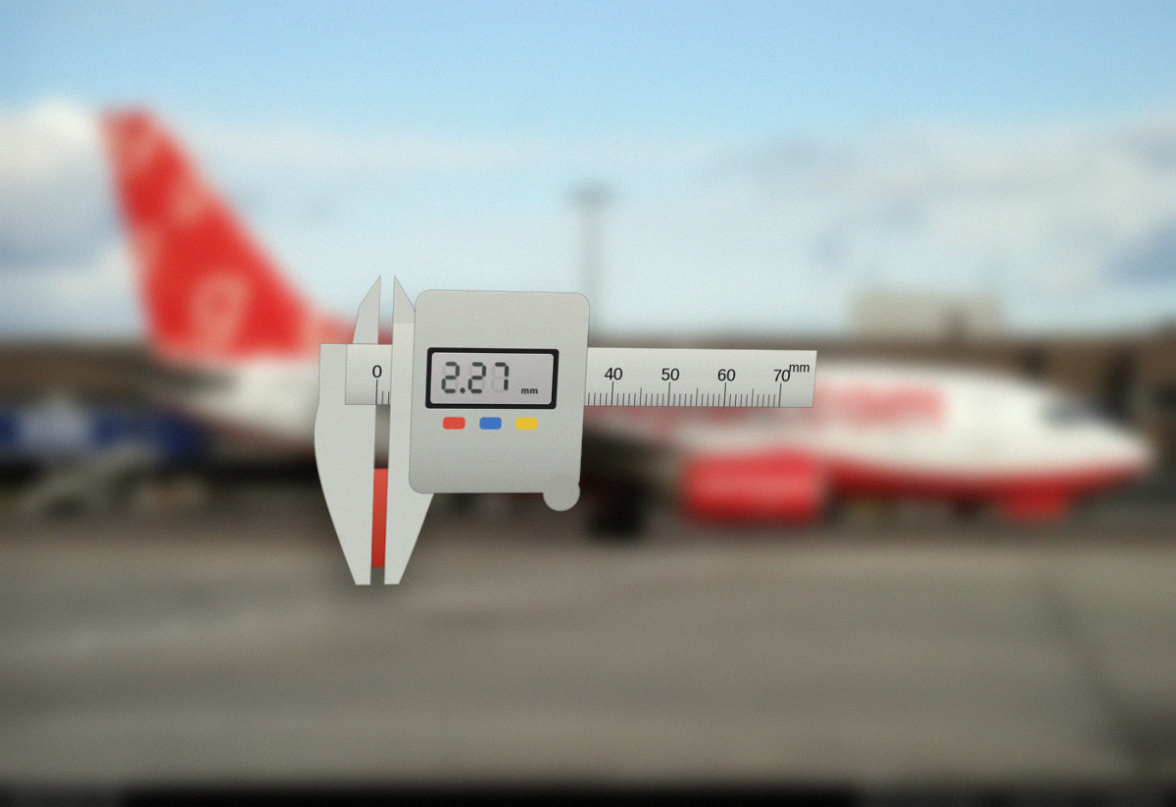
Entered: 2.27 mm
